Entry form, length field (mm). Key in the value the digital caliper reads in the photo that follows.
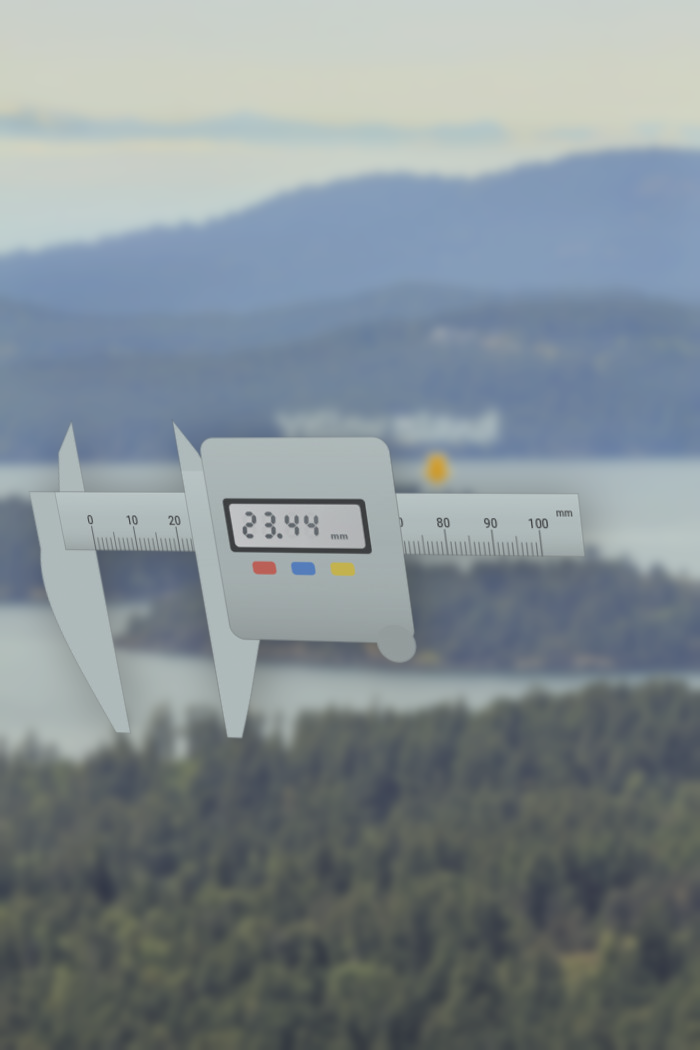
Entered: 23.44 mm
